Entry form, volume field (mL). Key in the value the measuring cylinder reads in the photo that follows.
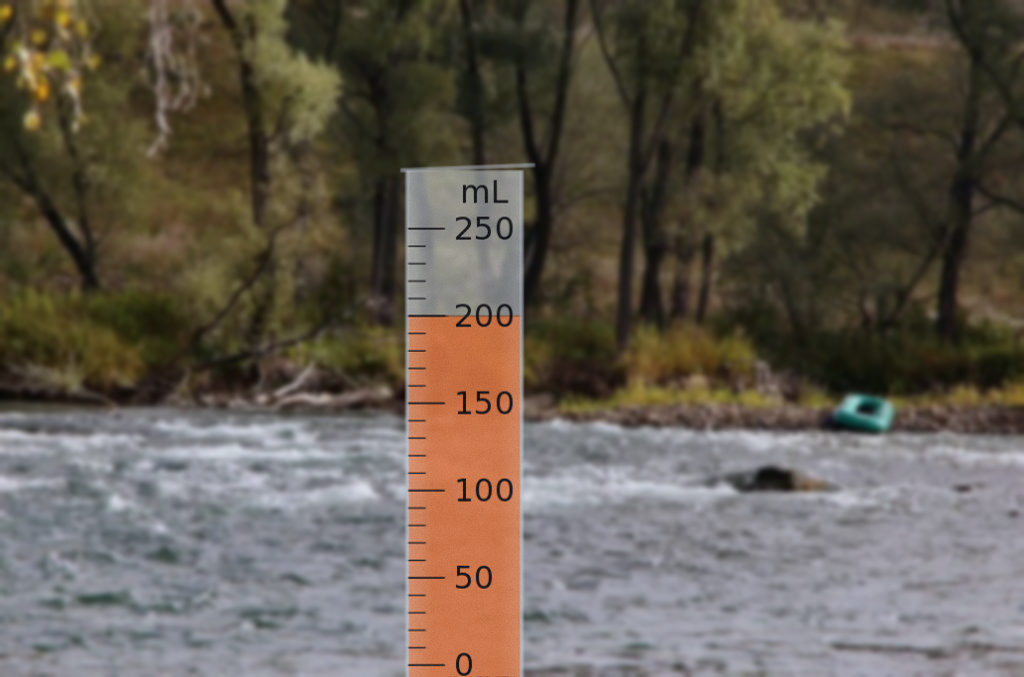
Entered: 200 mL
